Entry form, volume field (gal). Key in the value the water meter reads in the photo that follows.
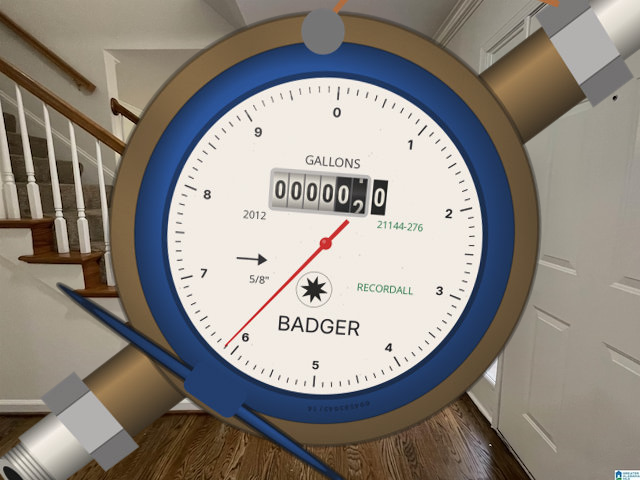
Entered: 16.1 gal
